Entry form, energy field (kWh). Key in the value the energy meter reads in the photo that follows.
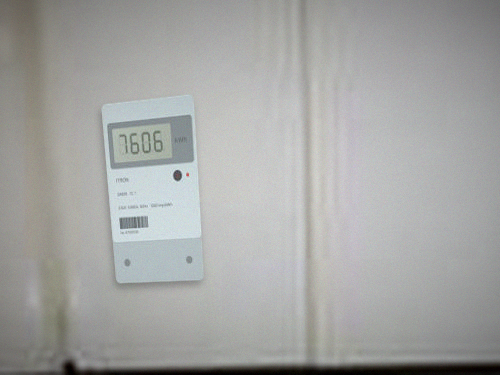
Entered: 7606 kWh
